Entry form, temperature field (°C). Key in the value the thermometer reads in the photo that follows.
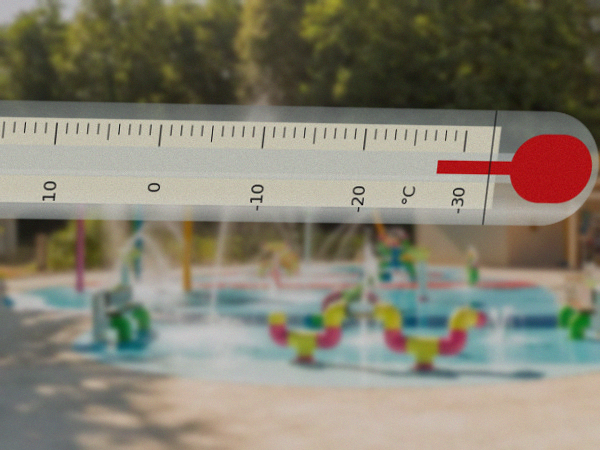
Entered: -27.5 °C
